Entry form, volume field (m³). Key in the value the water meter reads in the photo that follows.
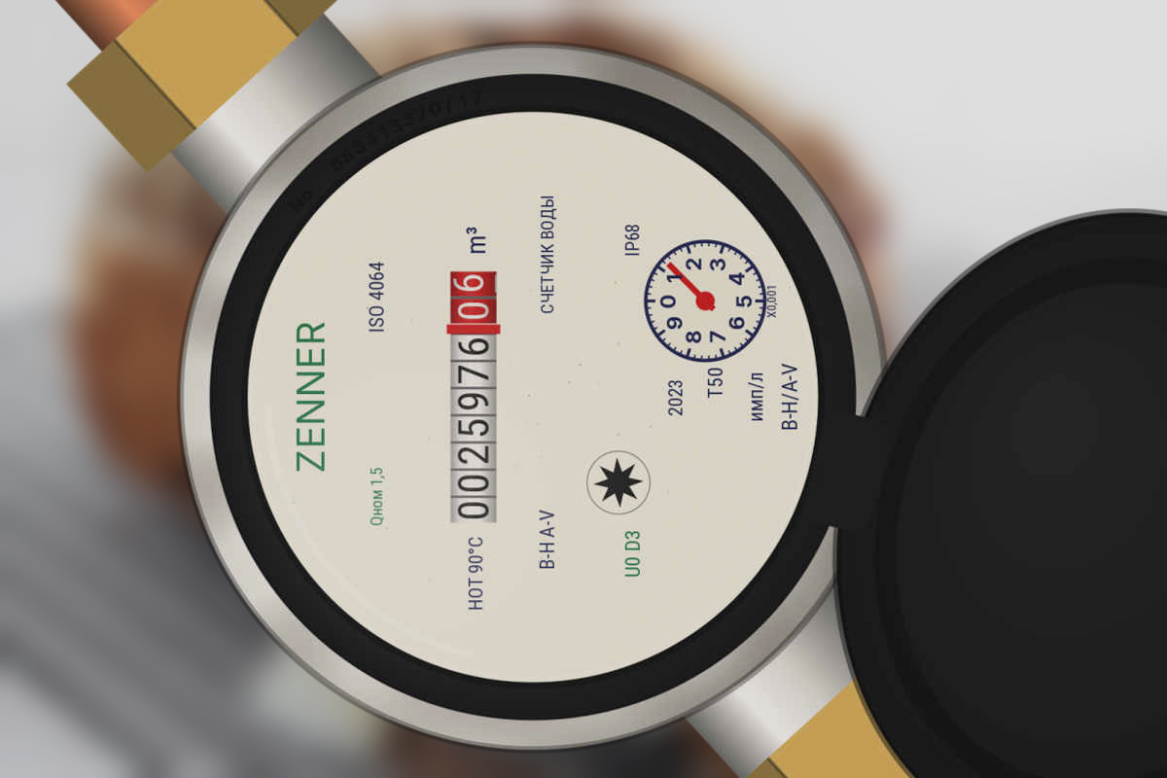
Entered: 25976.061 m³
